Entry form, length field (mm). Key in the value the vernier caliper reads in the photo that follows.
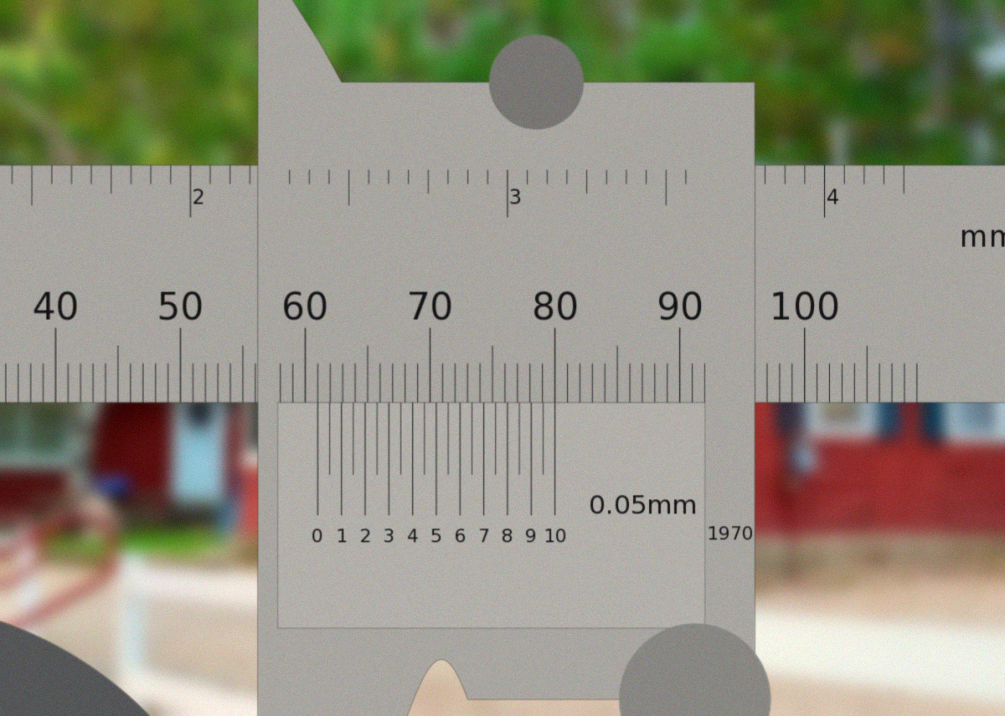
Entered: 61.0 mm
